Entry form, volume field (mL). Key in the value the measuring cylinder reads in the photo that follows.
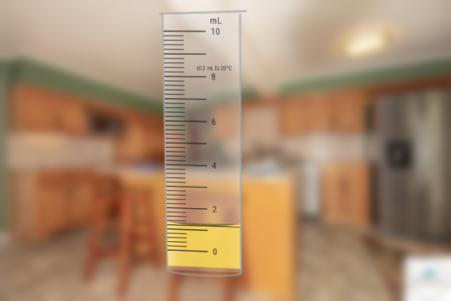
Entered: 1.2 mL
